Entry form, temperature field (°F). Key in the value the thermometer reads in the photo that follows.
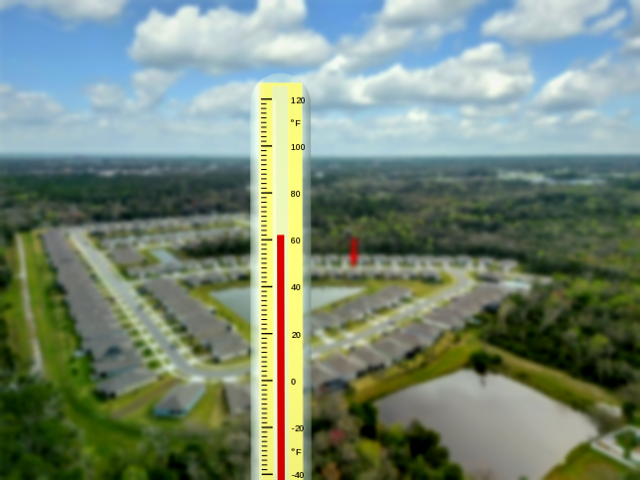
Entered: 62 °F
